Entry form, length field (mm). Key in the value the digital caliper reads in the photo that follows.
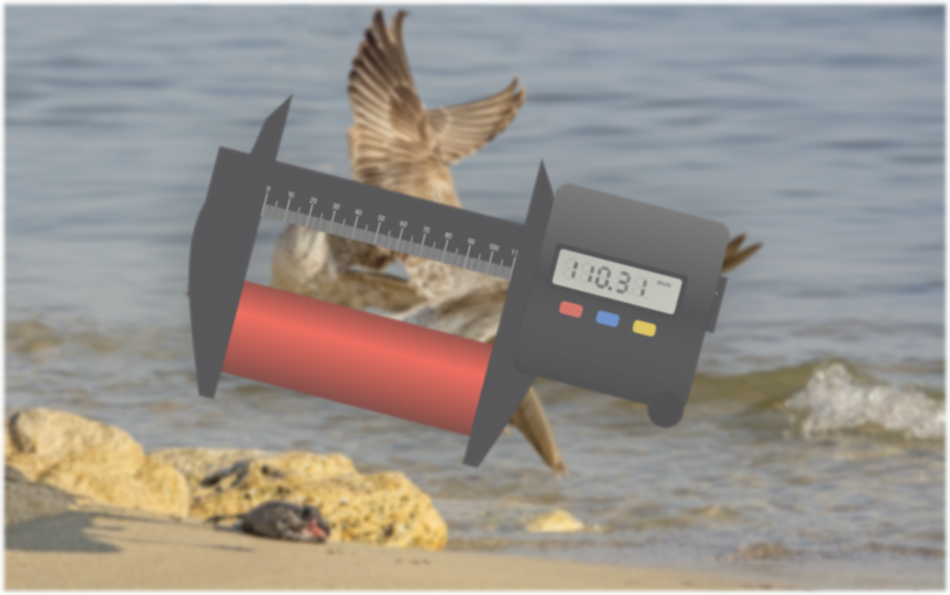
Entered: 110.31 mm
